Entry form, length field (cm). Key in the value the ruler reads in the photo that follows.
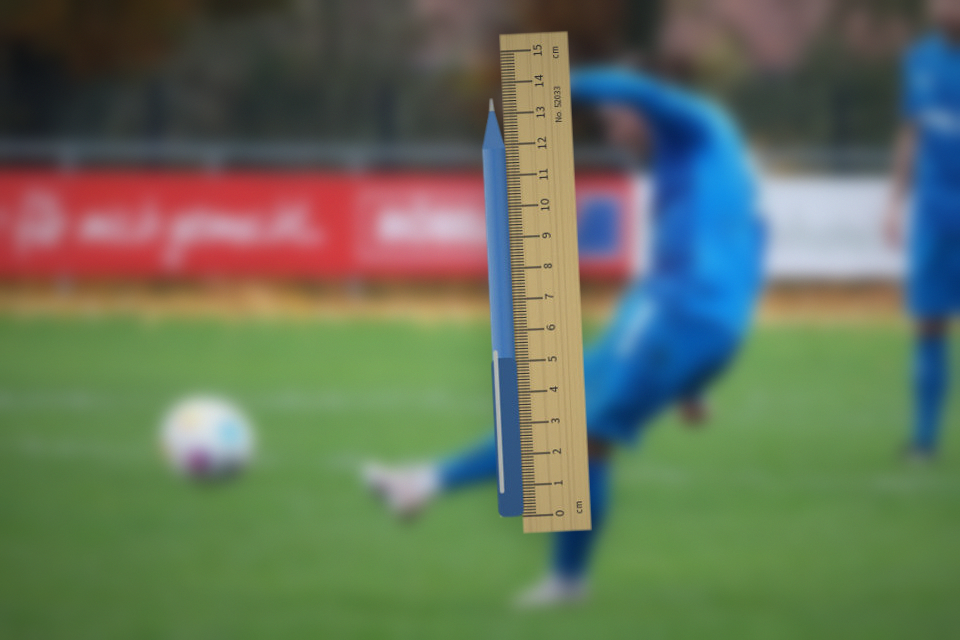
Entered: 13.5 cm
